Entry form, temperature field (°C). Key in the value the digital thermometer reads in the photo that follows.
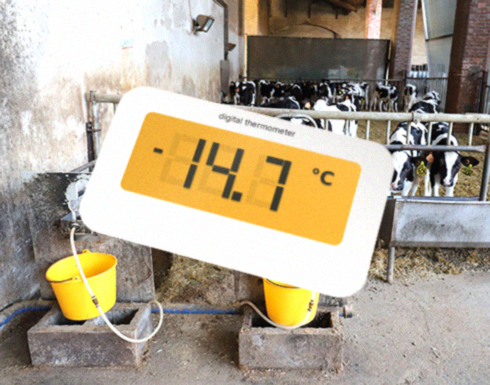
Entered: -14.7 °C
